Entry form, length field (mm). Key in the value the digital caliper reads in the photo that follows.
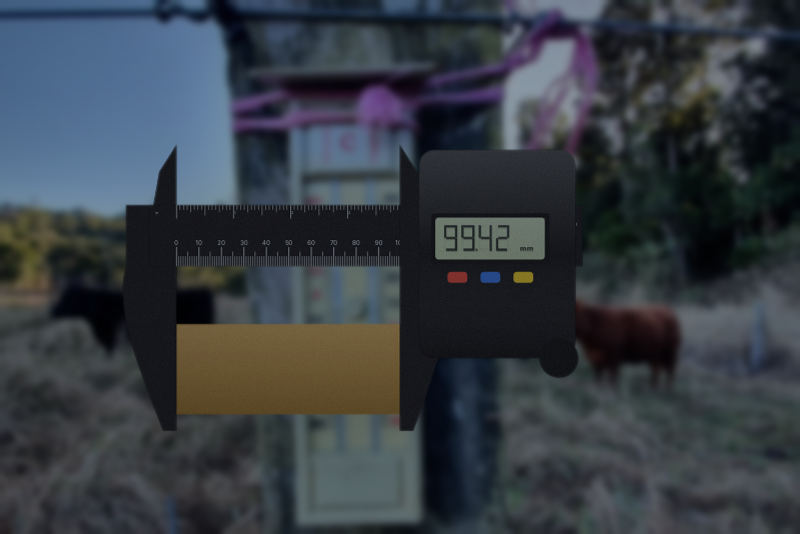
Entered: 99.42 mm
